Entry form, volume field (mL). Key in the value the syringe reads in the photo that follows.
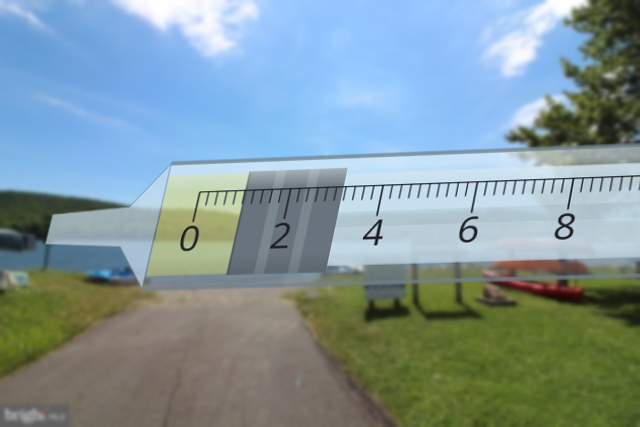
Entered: 1 mL
